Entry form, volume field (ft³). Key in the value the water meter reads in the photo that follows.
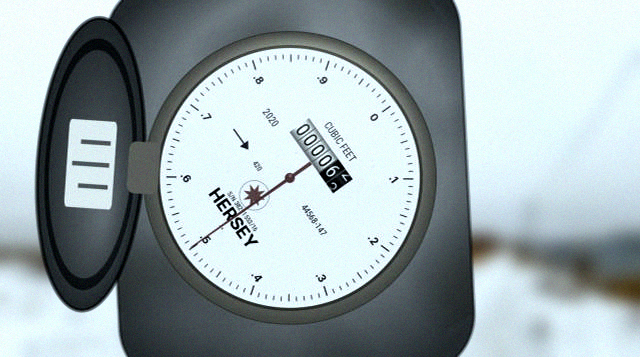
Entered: 62.50 ft³
